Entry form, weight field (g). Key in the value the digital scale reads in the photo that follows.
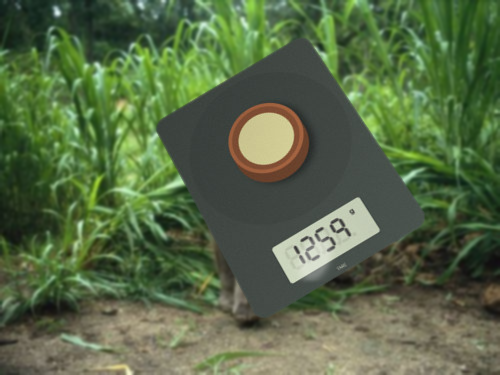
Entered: 1259 g
